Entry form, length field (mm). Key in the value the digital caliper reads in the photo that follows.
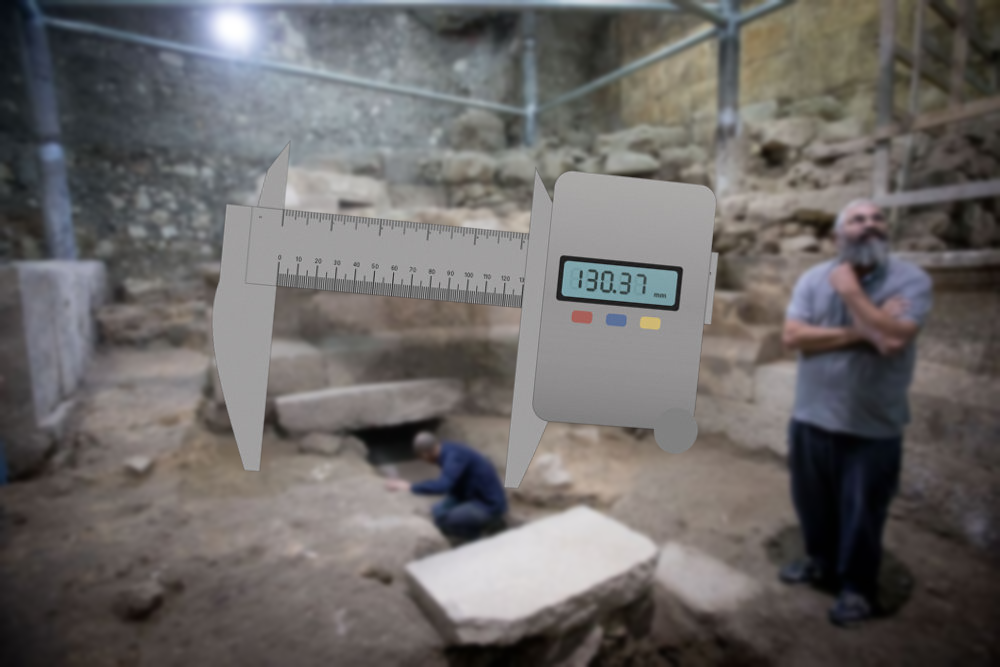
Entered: 130.37 mm
